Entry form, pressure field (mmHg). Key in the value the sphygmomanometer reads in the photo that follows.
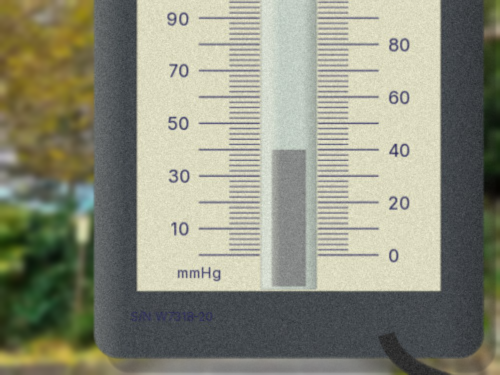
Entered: 40 mmHg
